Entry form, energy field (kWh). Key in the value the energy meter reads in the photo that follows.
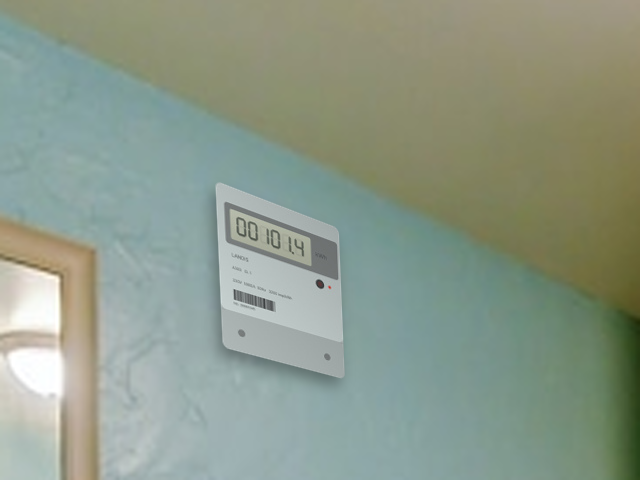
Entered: 101.4 kWh
